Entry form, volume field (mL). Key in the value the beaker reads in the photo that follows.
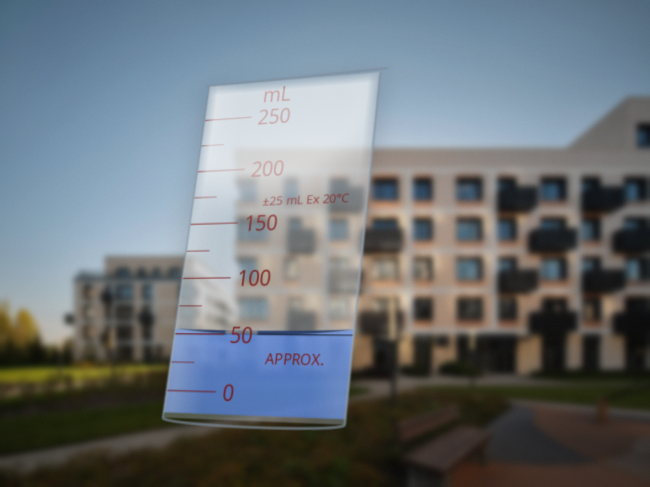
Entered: 50 mL
